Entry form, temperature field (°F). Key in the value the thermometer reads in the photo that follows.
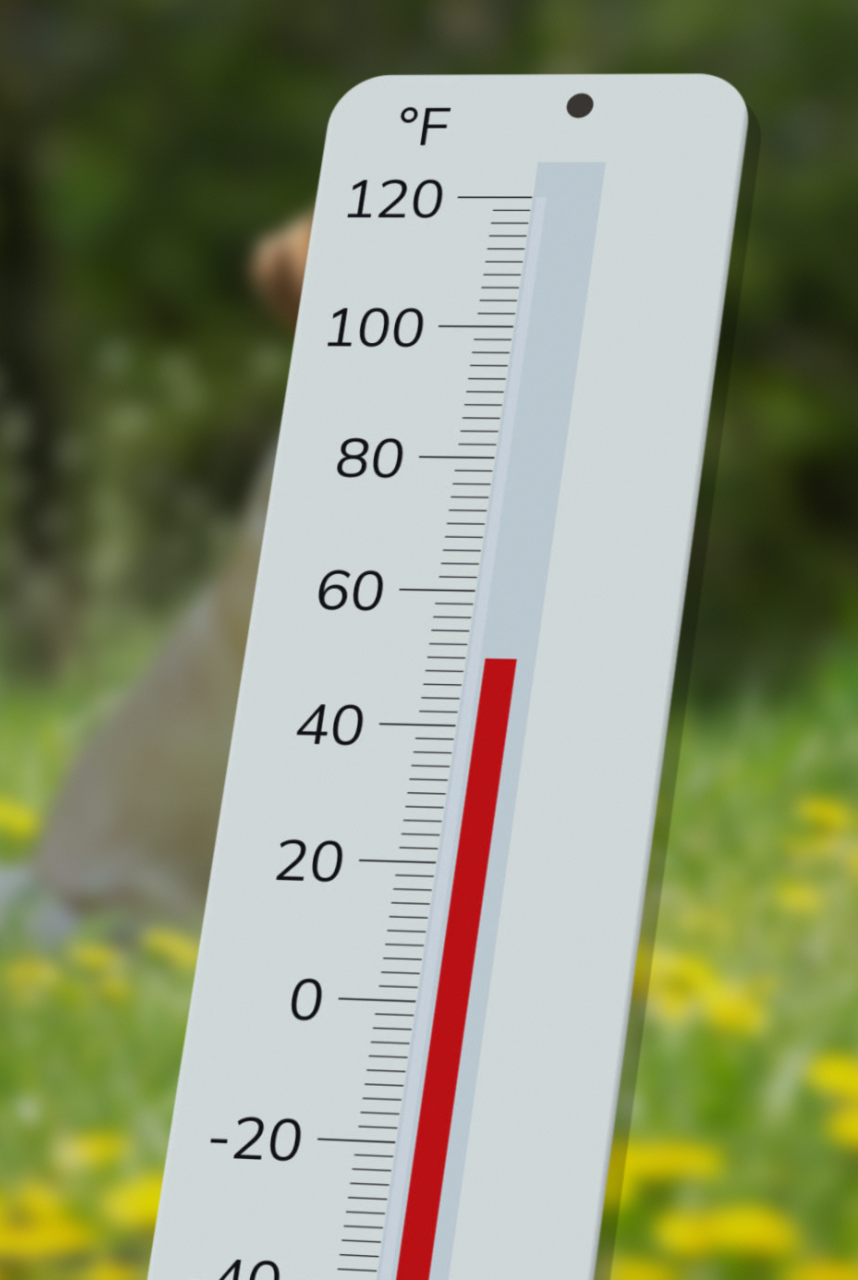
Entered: 50 °F
